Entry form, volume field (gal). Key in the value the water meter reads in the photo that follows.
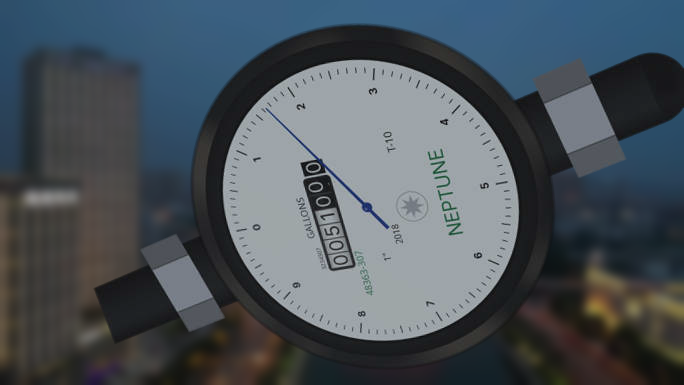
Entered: 51001.6 gal
